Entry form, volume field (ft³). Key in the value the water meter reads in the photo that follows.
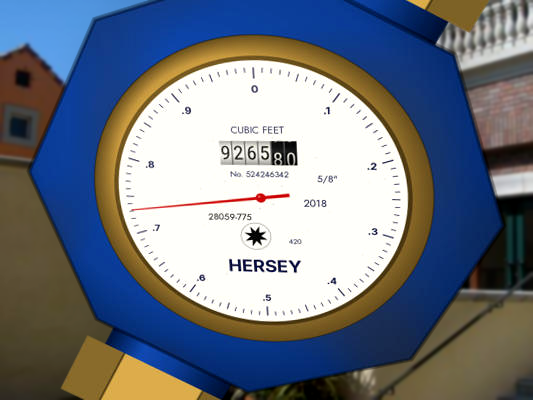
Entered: 926579.73 ft³
